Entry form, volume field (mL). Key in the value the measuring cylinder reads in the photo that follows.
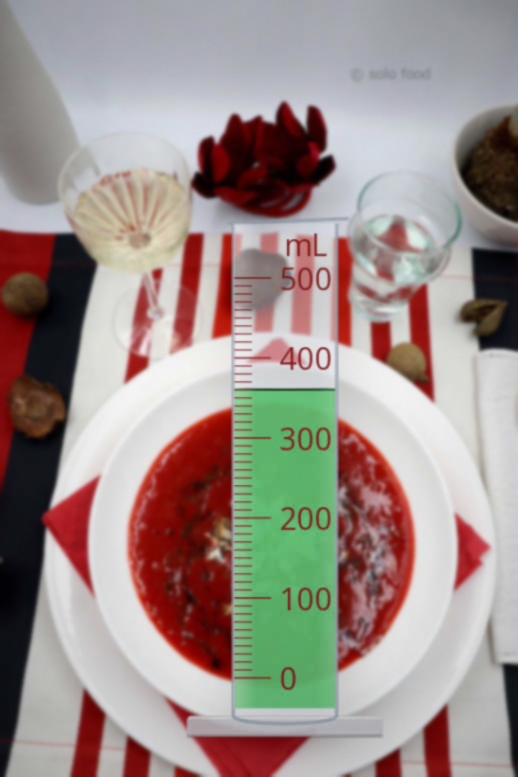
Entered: 360 mL
